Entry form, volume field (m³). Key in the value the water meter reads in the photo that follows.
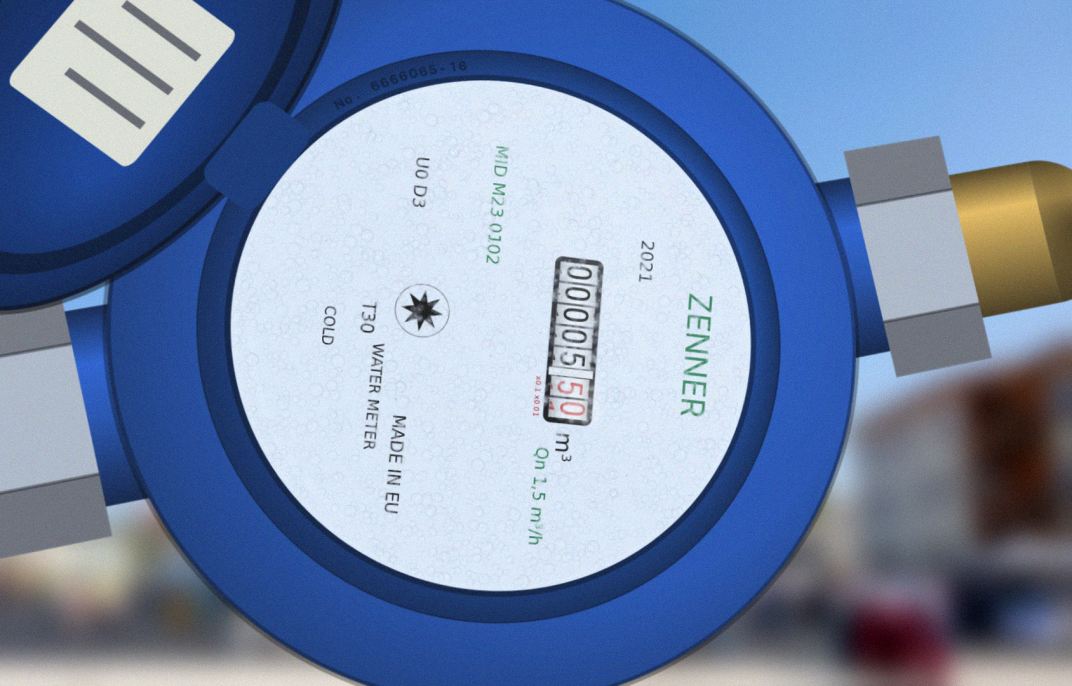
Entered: 5.50 m³
